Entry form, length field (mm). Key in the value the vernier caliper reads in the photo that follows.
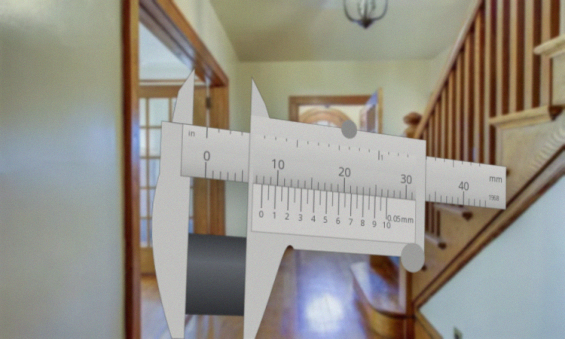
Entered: 7.8 mm
